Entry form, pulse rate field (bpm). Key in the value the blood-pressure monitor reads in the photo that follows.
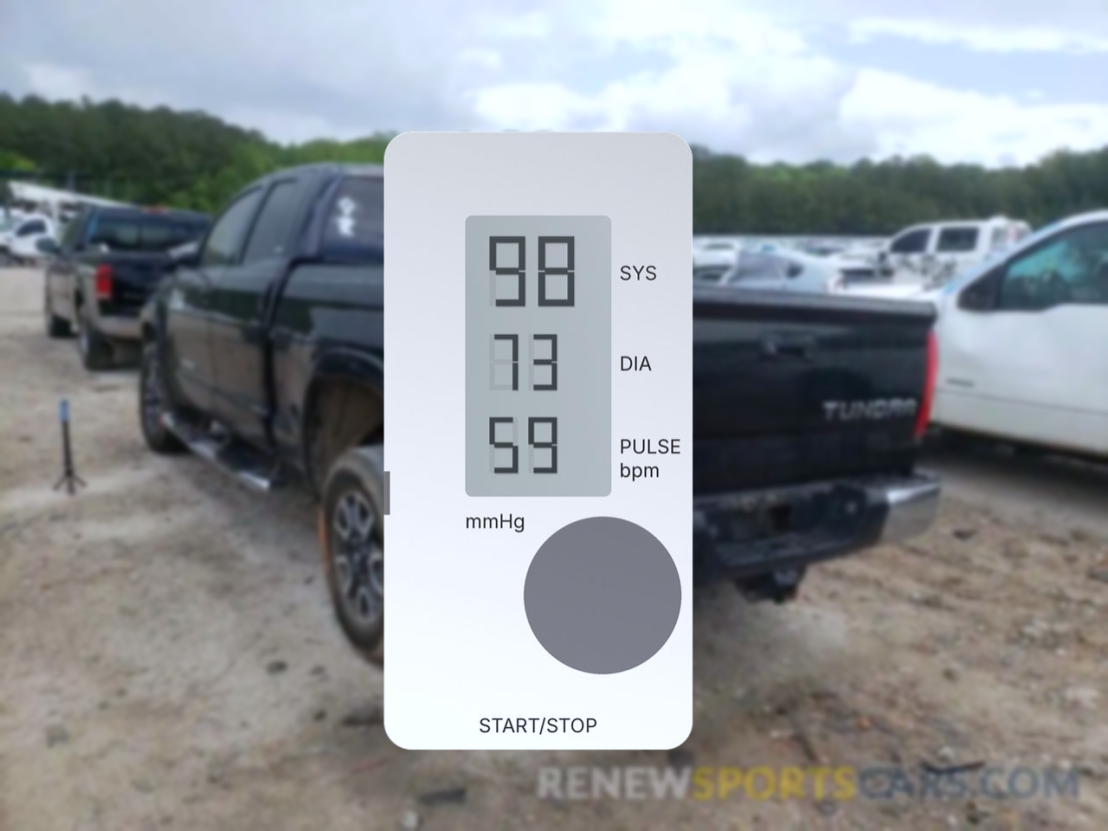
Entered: 59 bpm
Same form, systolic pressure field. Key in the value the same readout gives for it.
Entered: 98 mmHg
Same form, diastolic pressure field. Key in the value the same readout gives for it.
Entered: 73 mmHg
